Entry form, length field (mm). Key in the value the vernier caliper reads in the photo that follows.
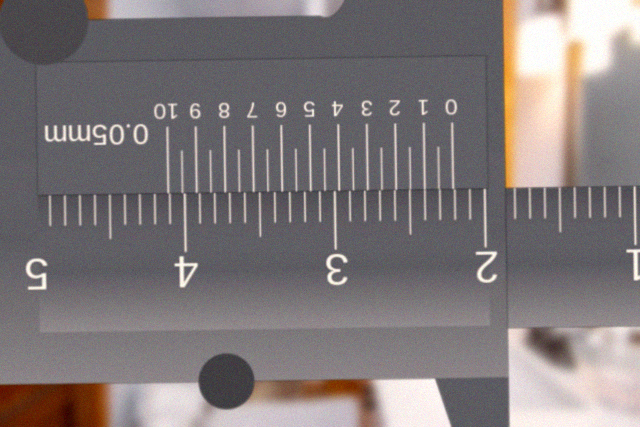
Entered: 22.1 mm
